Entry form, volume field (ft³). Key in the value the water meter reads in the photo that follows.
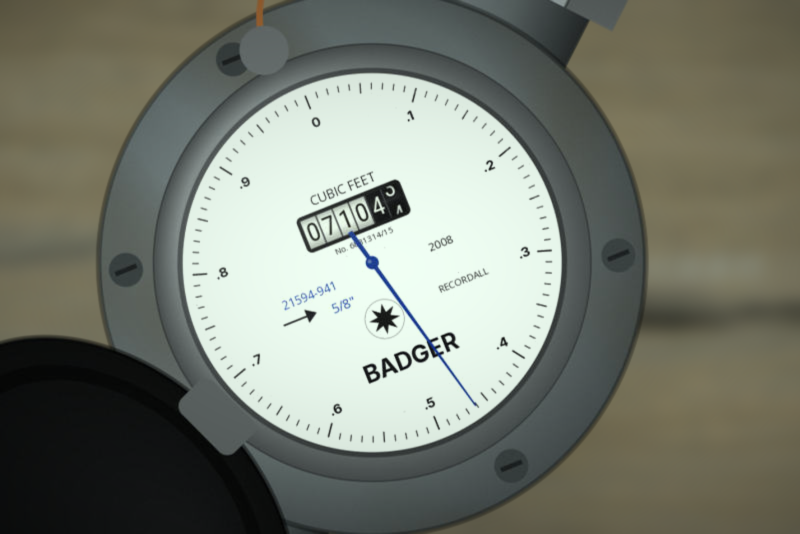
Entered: 71043.46 ft³
